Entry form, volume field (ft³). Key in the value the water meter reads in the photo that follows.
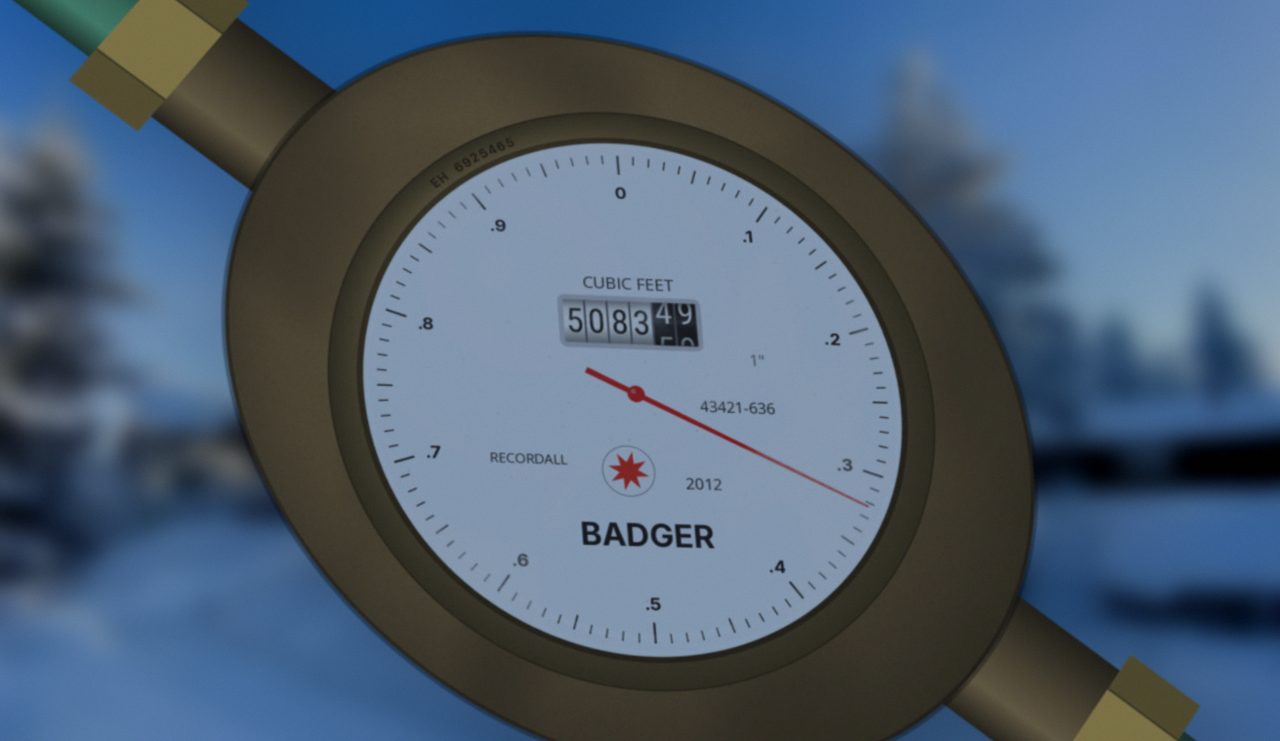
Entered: 508349.32 ft³
